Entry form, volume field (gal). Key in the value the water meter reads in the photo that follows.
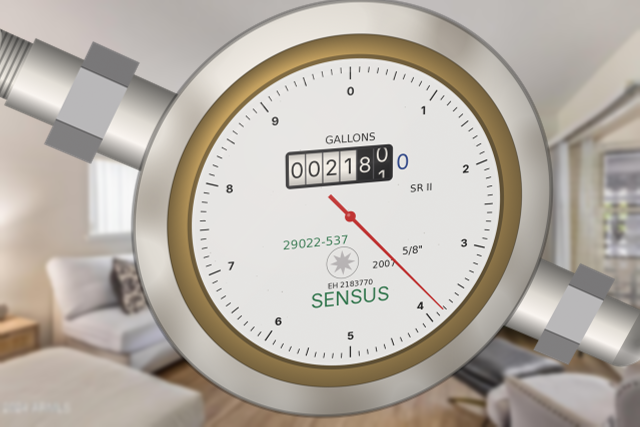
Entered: 21803.8 gal
